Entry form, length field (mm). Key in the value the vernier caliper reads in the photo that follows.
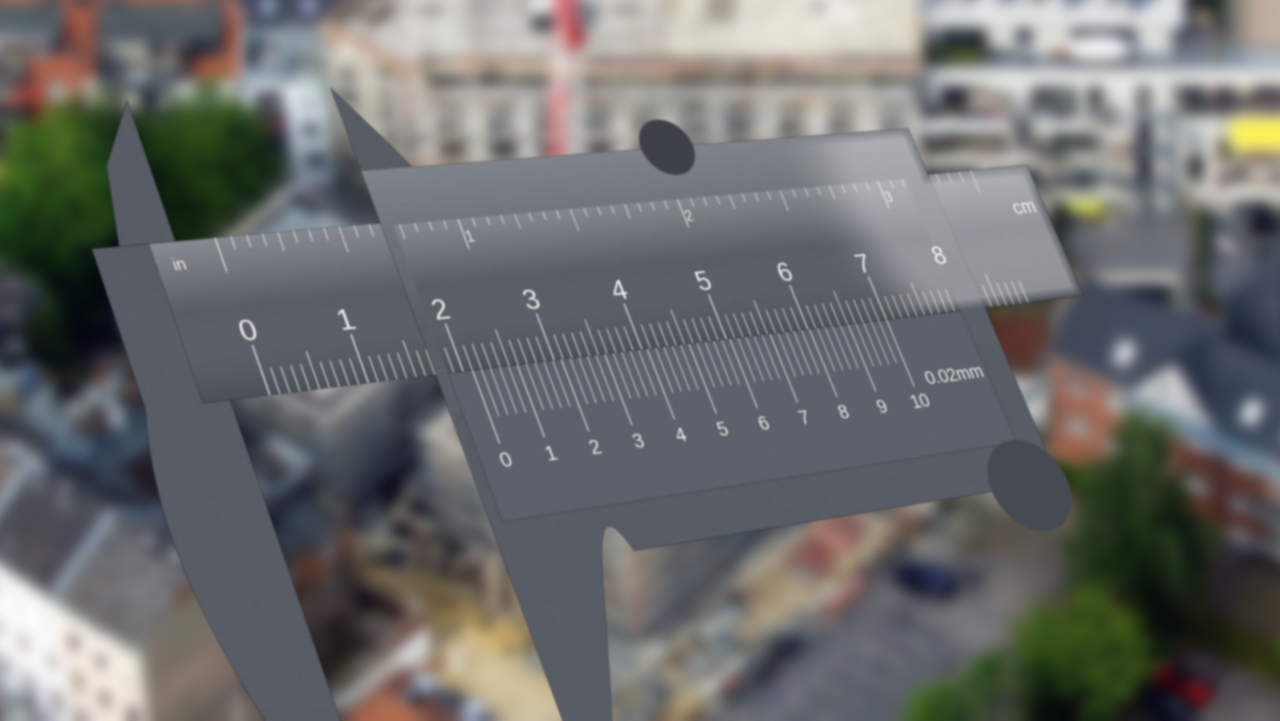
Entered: 21.0 mm
